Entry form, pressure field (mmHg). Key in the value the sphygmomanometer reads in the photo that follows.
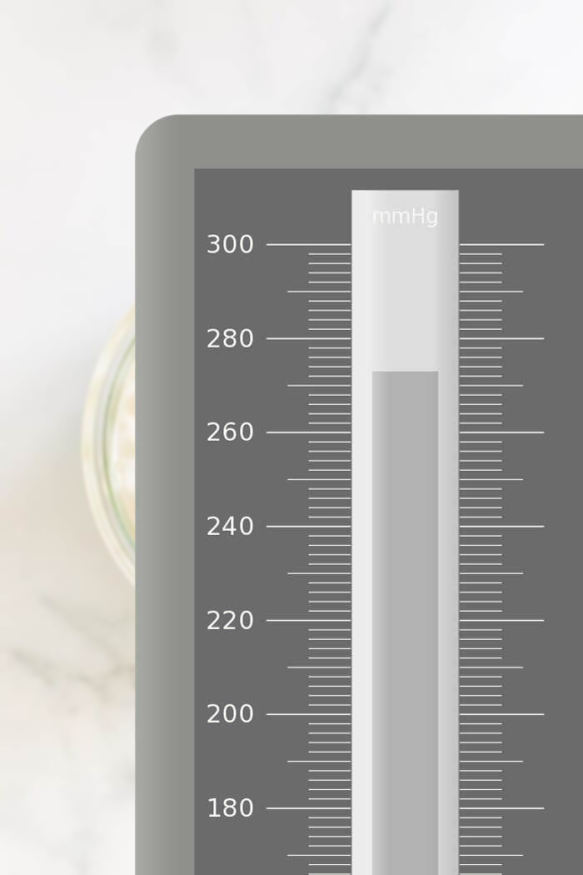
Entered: 273 mmHg
